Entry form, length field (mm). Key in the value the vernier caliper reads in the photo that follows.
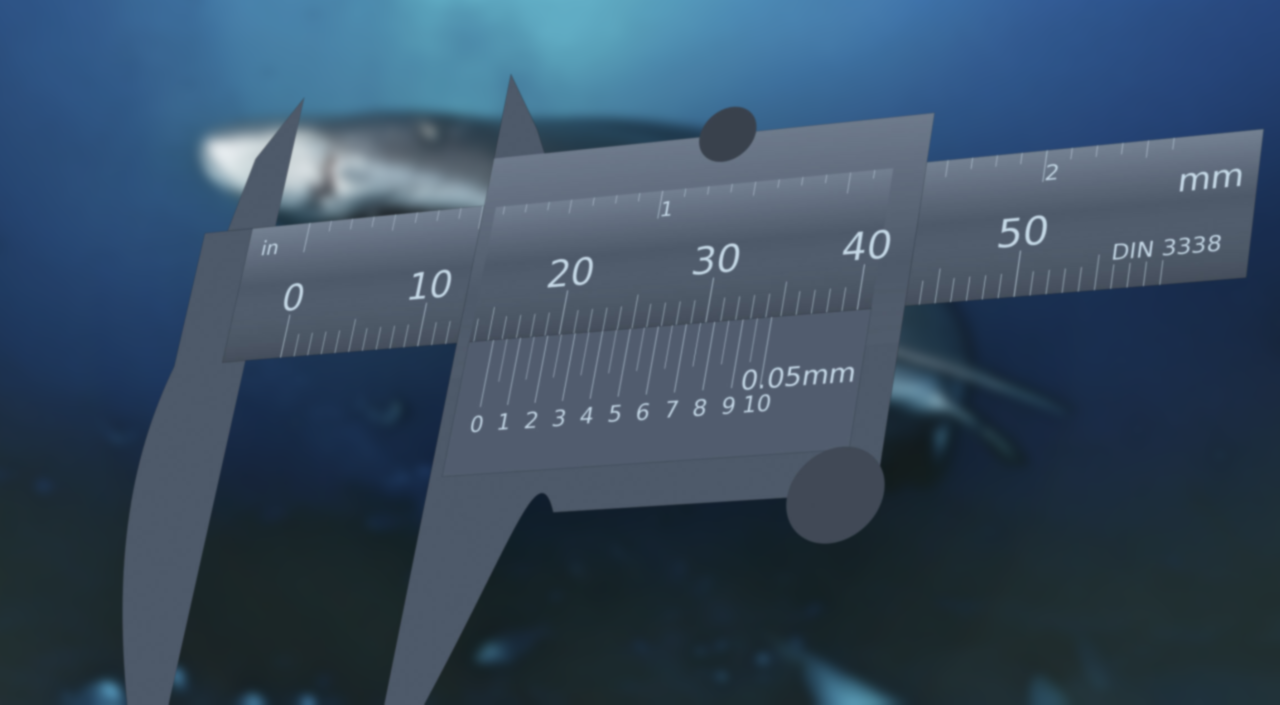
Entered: 15.4 mm
